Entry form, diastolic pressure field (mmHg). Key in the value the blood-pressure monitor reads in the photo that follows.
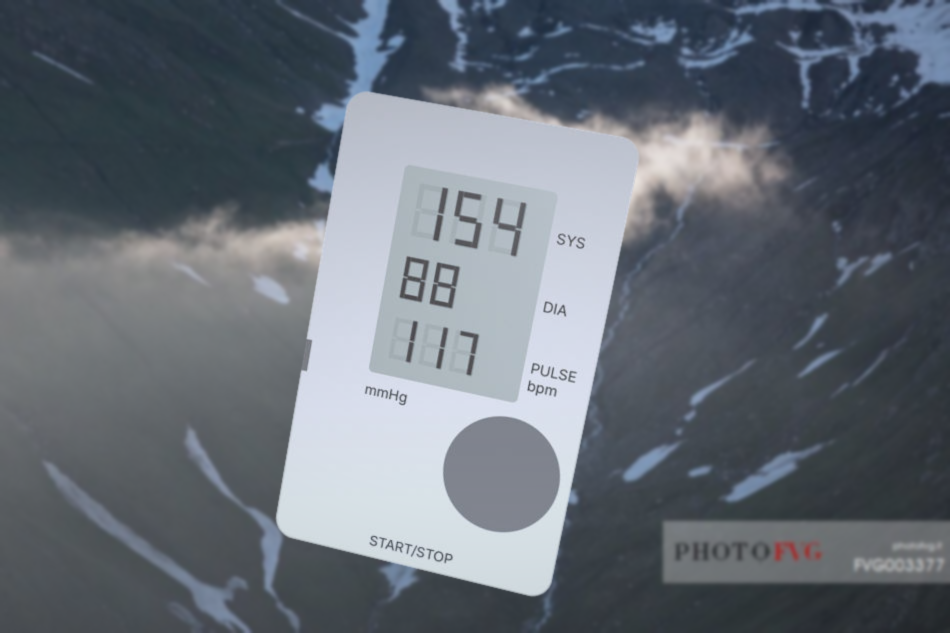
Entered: 88 mmHg
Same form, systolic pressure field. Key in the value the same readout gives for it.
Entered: 154 mmHg
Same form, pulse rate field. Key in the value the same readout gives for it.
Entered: 117 bpm
